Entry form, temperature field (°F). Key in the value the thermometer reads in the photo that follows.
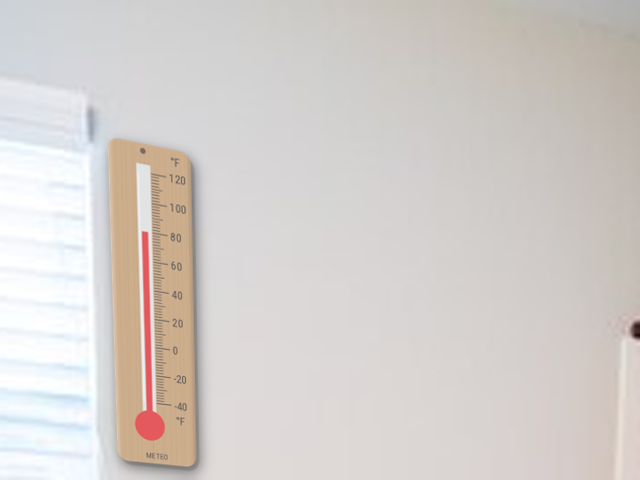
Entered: 80 °F
